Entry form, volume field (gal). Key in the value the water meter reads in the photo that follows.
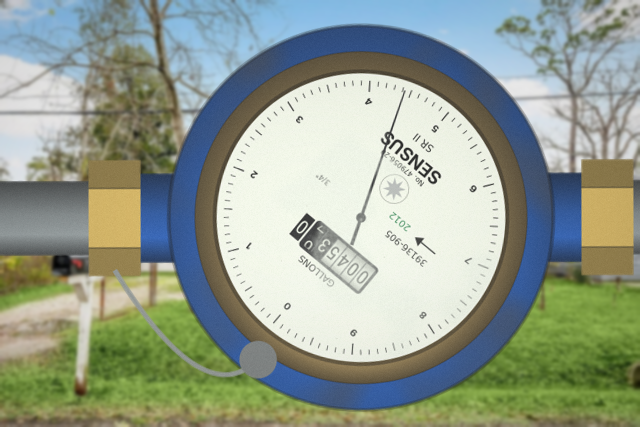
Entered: 45364.4 gal
